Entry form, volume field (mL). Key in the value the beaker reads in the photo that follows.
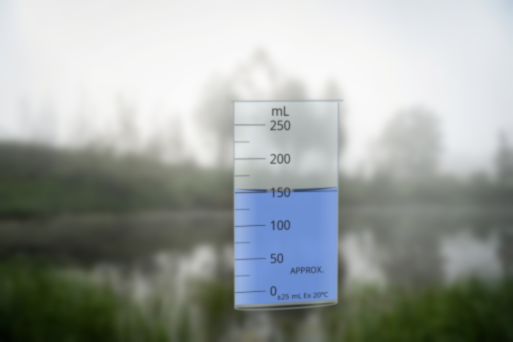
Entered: 150 mL
